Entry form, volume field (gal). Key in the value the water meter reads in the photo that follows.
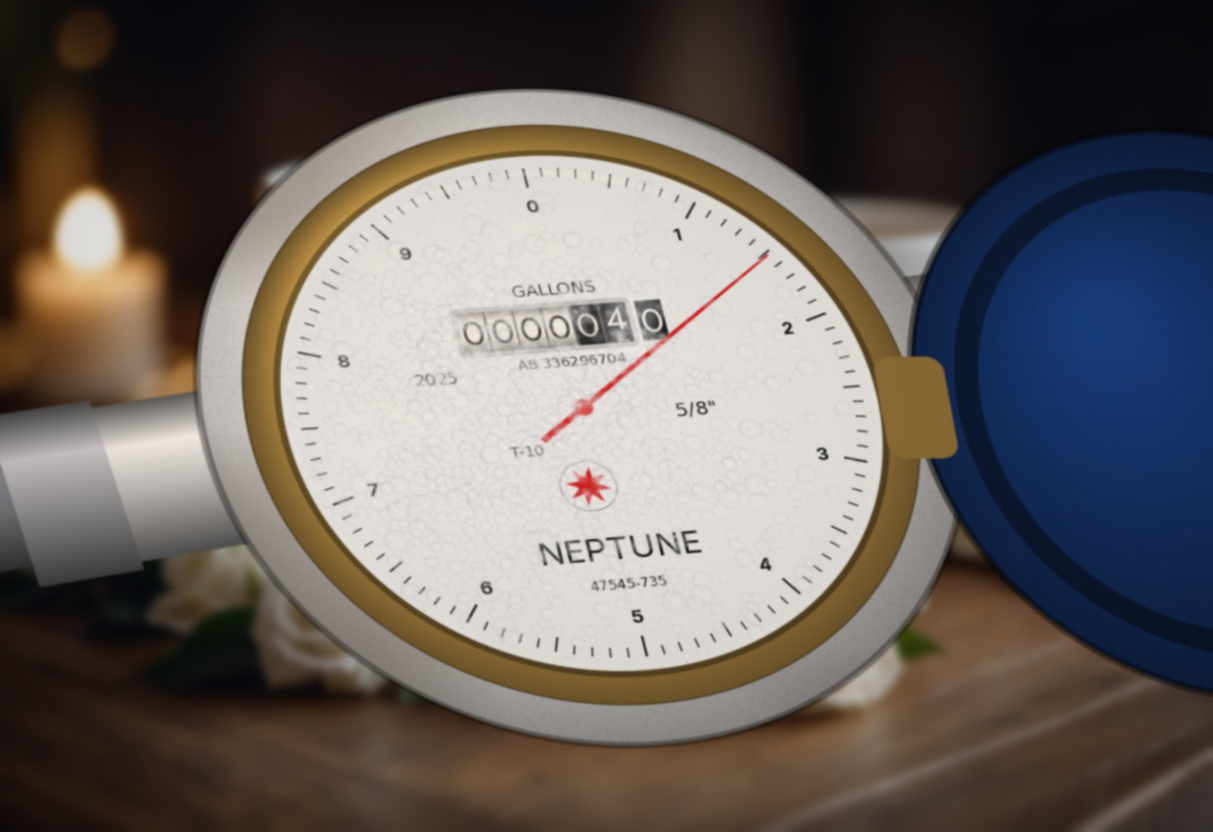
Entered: 41.5 gal
